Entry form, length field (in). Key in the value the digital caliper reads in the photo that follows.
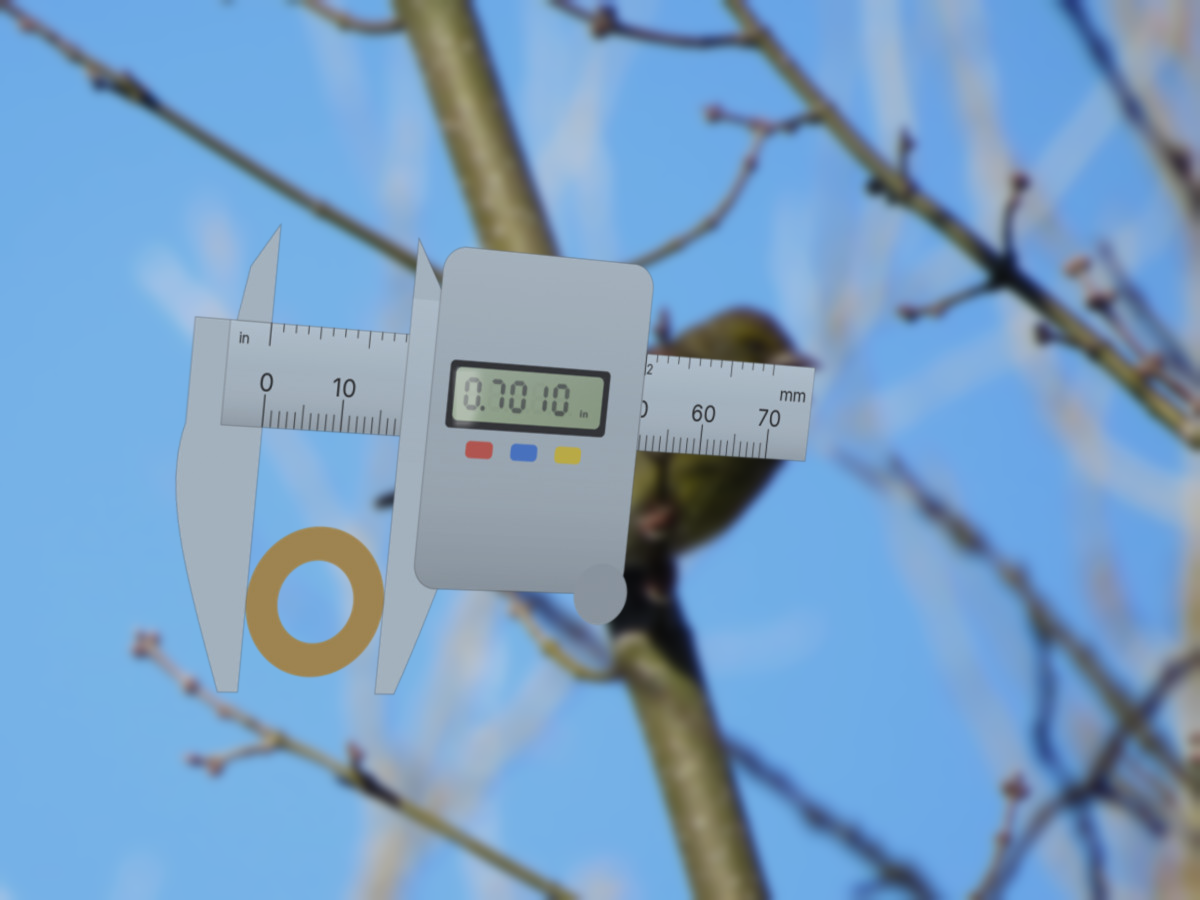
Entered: 0.7010 in
